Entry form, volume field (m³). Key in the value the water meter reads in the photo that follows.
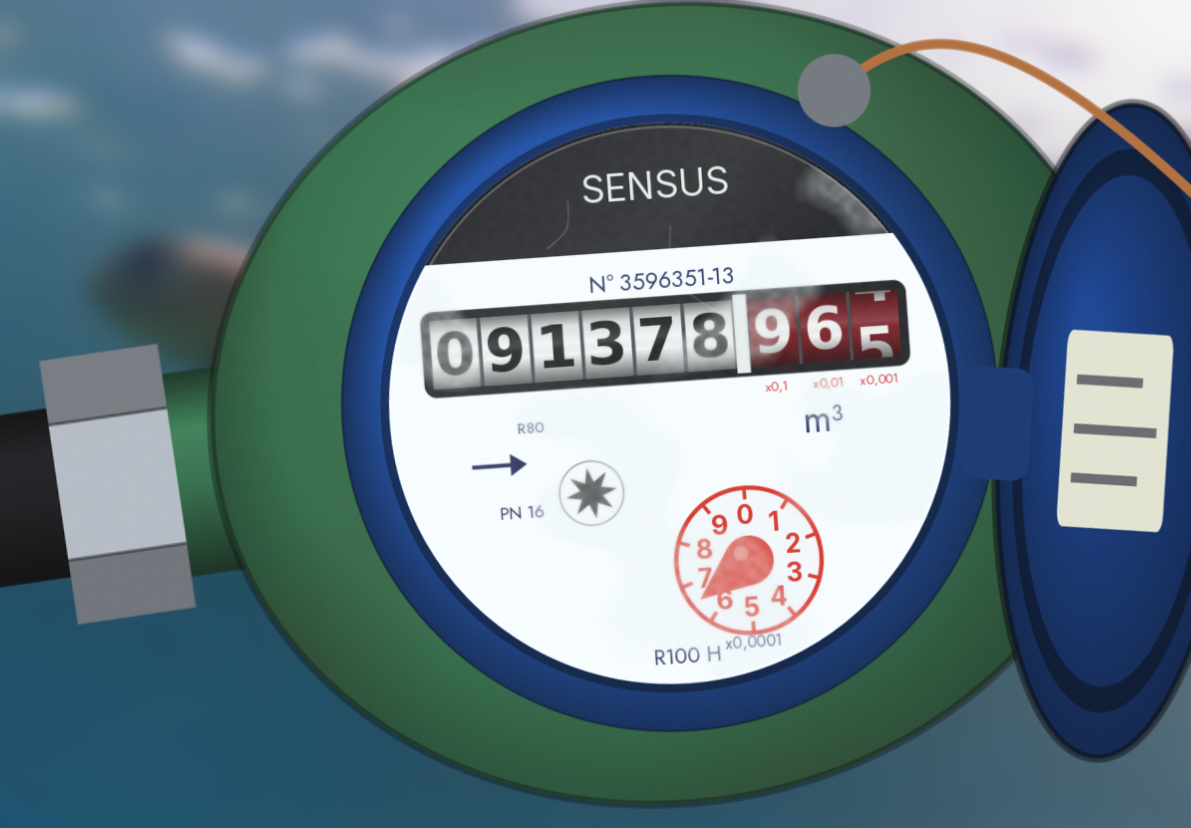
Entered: 91378.9646 m³
